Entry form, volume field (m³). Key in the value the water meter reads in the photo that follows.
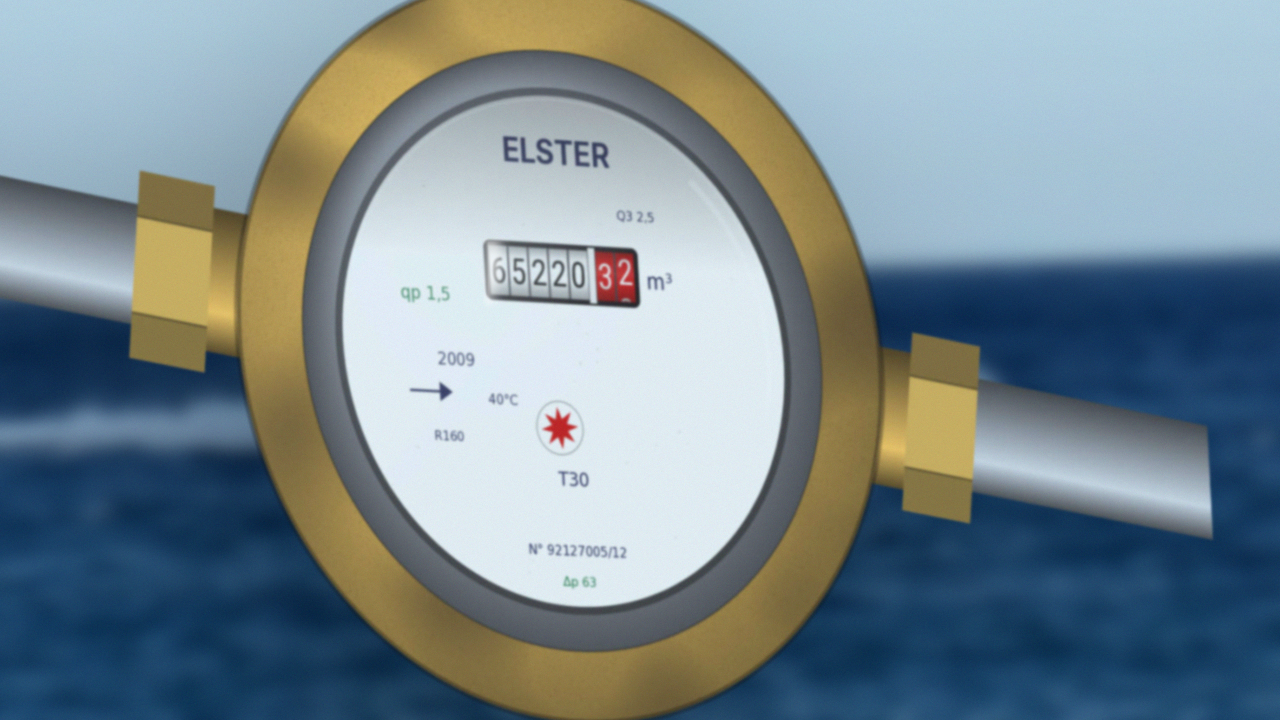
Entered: 65220.32 m³
